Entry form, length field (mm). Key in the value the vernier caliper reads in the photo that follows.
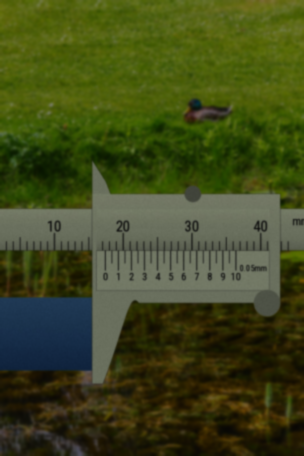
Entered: 17.4 mm
